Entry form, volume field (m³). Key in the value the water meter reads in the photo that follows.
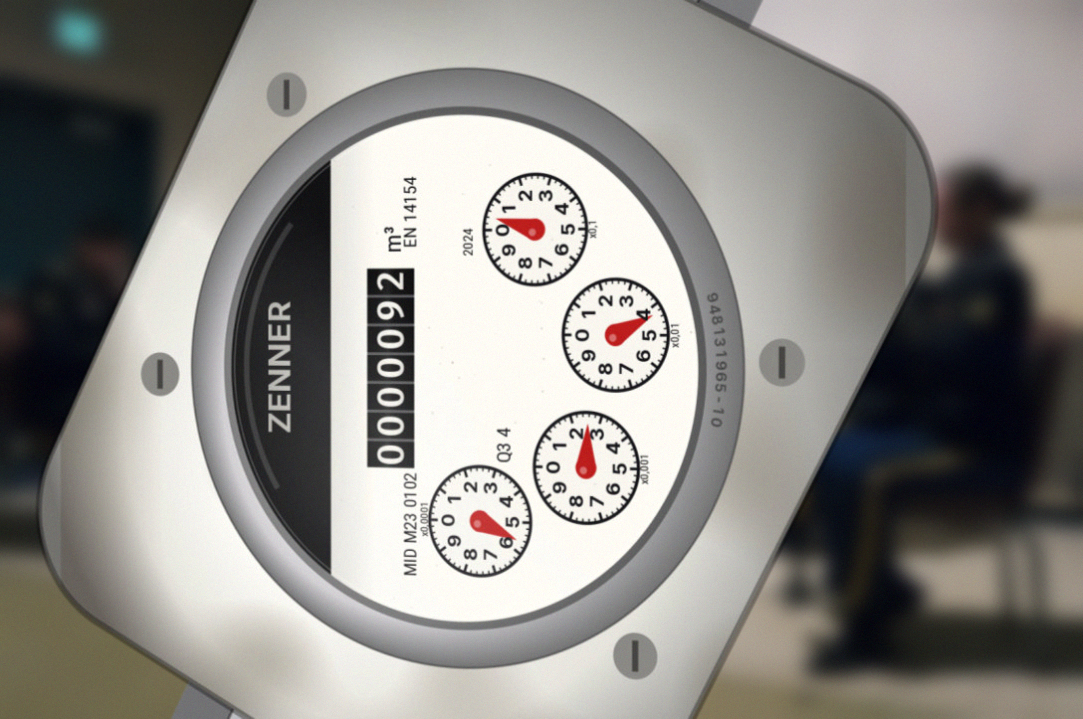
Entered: 92.0425 m³
